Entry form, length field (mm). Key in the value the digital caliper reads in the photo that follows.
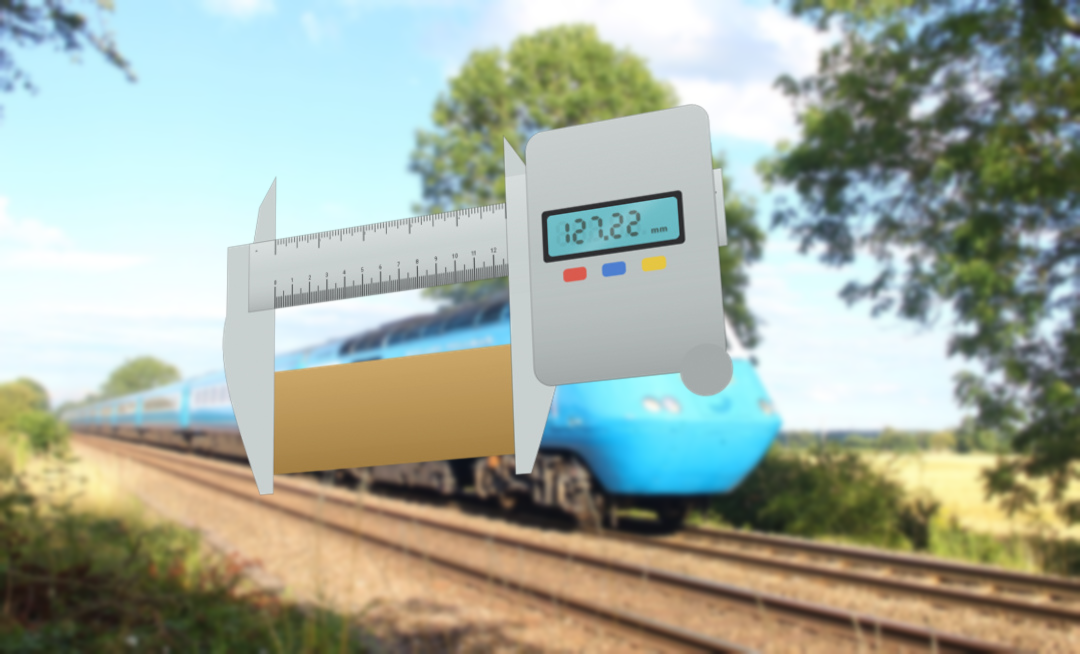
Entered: 127.22 mm
